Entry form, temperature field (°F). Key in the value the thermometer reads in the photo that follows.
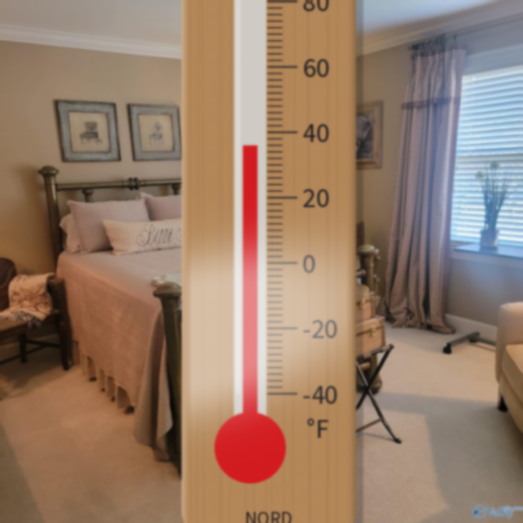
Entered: 36 °F
